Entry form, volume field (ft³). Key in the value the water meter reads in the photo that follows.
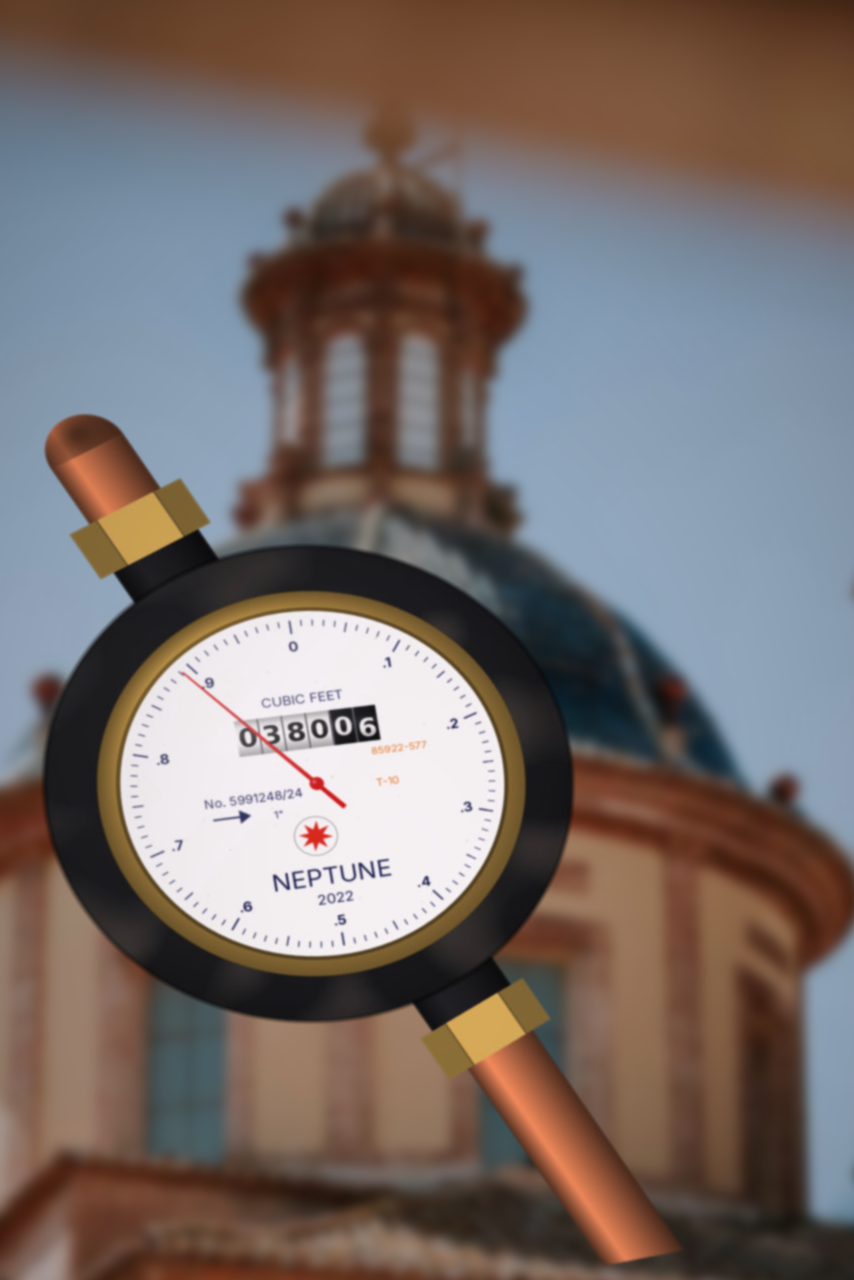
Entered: 38005.89 ft³
